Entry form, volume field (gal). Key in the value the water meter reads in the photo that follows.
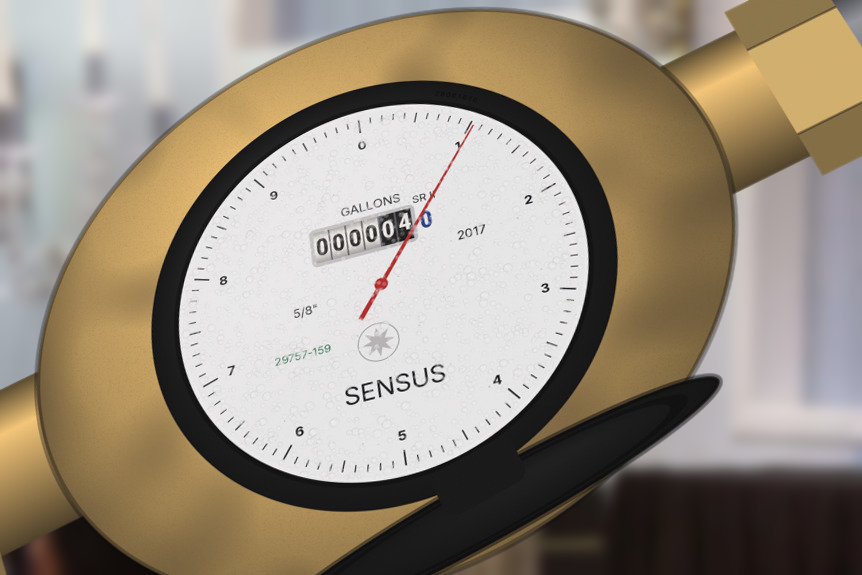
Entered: 41.0 gal
